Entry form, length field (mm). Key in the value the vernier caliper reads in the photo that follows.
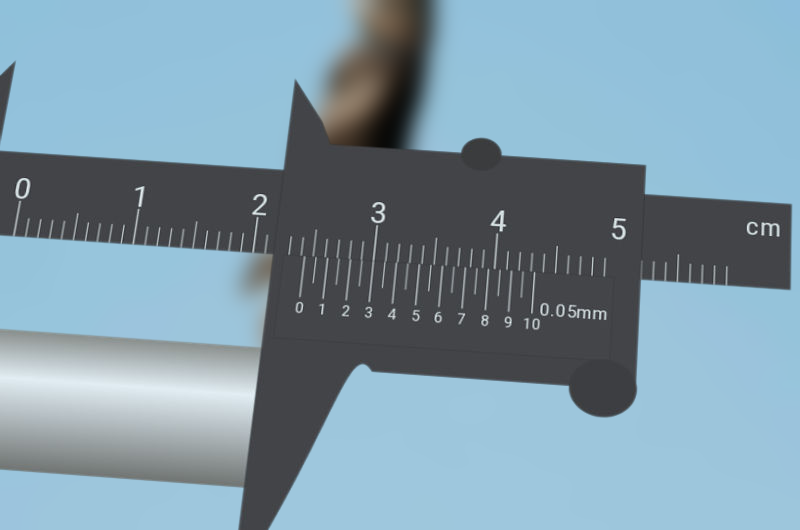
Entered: 24.3 mm
